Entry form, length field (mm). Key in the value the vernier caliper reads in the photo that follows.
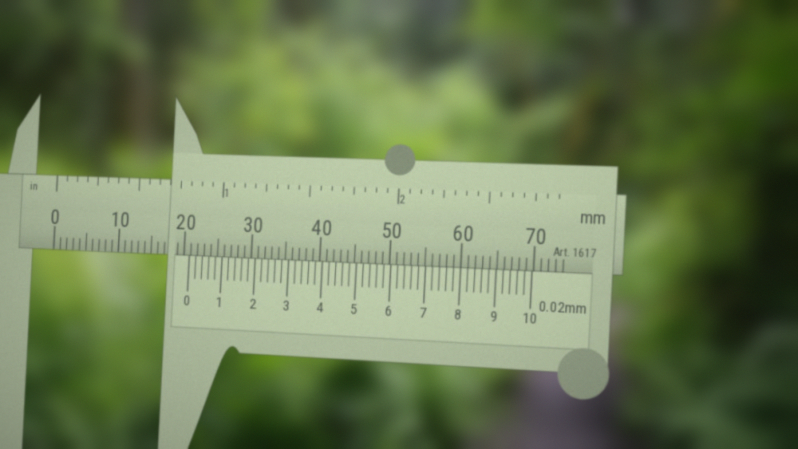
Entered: 20.8 mm
